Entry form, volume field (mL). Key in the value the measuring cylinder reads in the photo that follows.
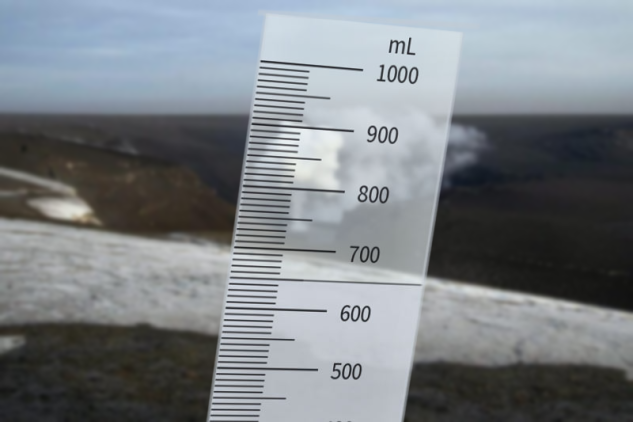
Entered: 650 mL
